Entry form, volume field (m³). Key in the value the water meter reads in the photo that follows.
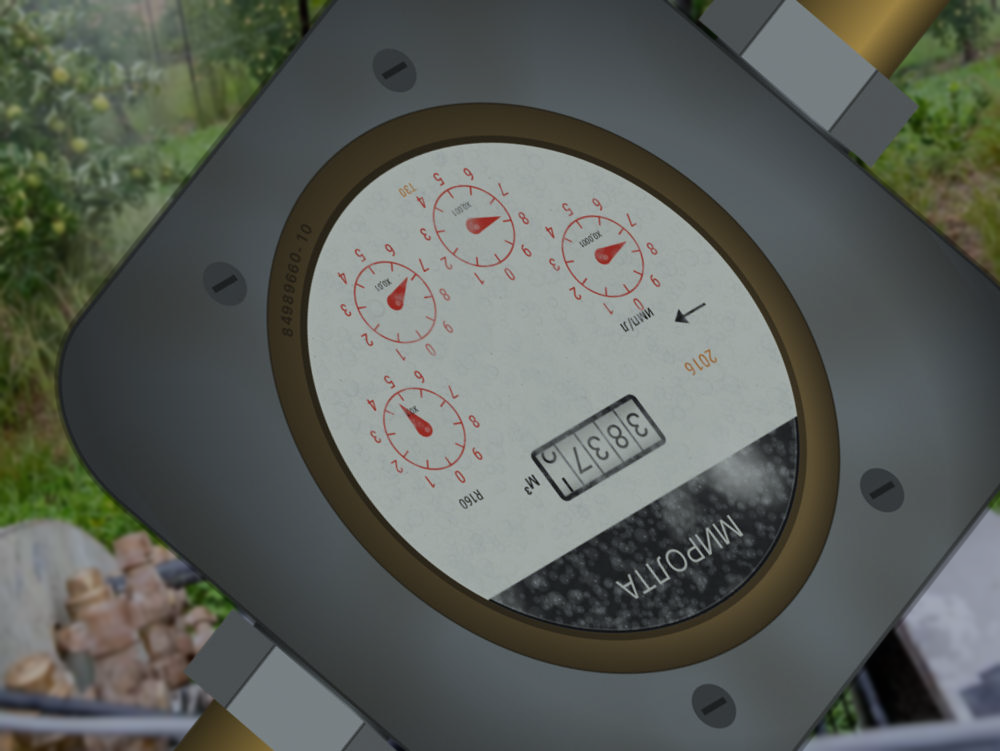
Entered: 38371.4677 m³
